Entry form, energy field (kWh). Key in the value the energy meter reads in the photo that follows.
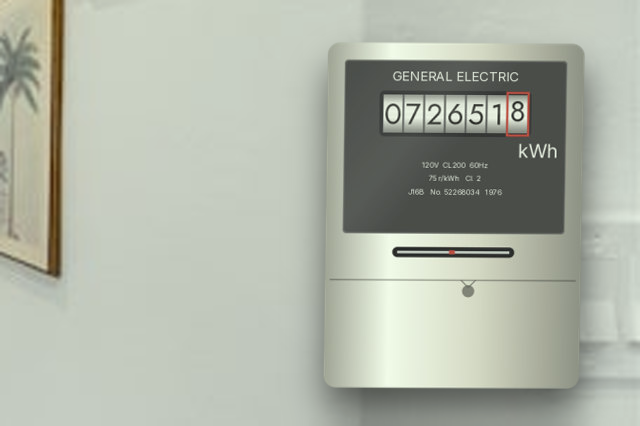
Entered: 72651.8 kWh
